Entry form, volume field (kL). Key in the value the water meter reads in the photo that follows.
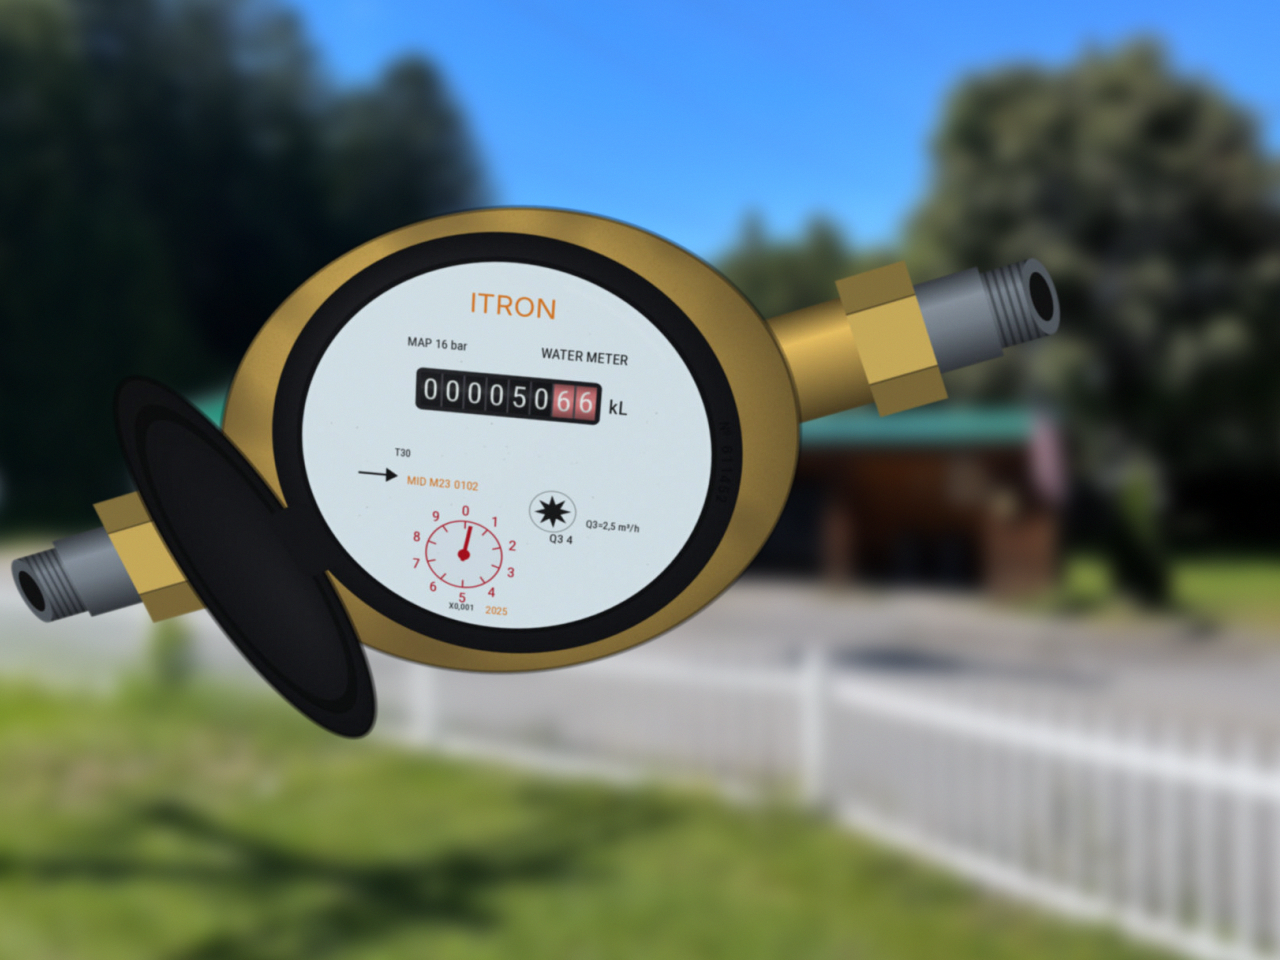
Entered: 50.660 kL
